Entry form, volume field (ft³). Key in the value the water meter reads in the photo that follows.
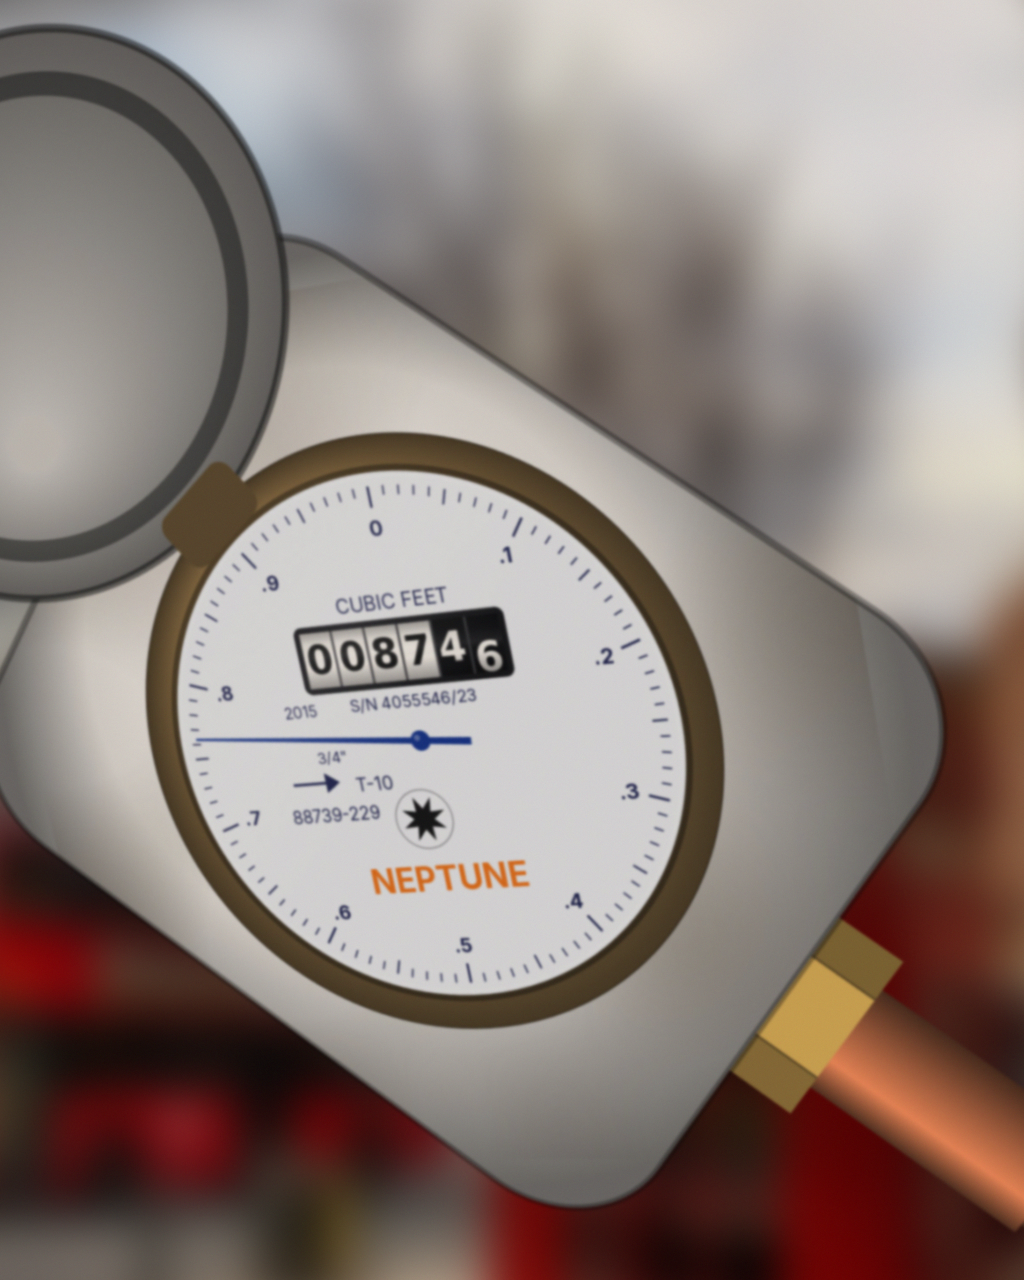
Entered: 8745.76 ft³
